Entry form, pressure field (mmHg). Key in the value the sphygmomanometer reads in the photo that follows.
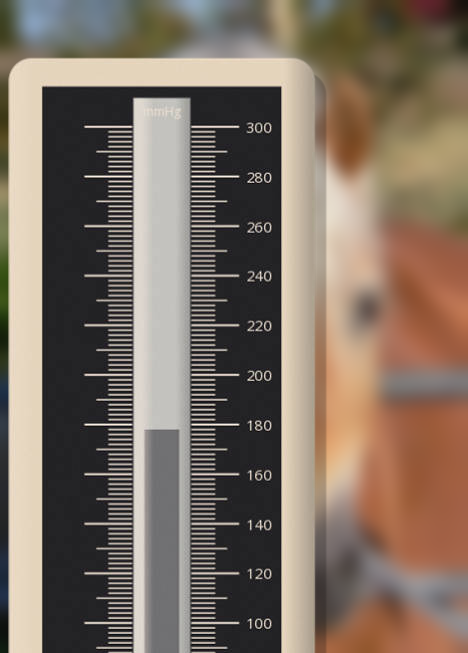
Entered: 178 mmHg
